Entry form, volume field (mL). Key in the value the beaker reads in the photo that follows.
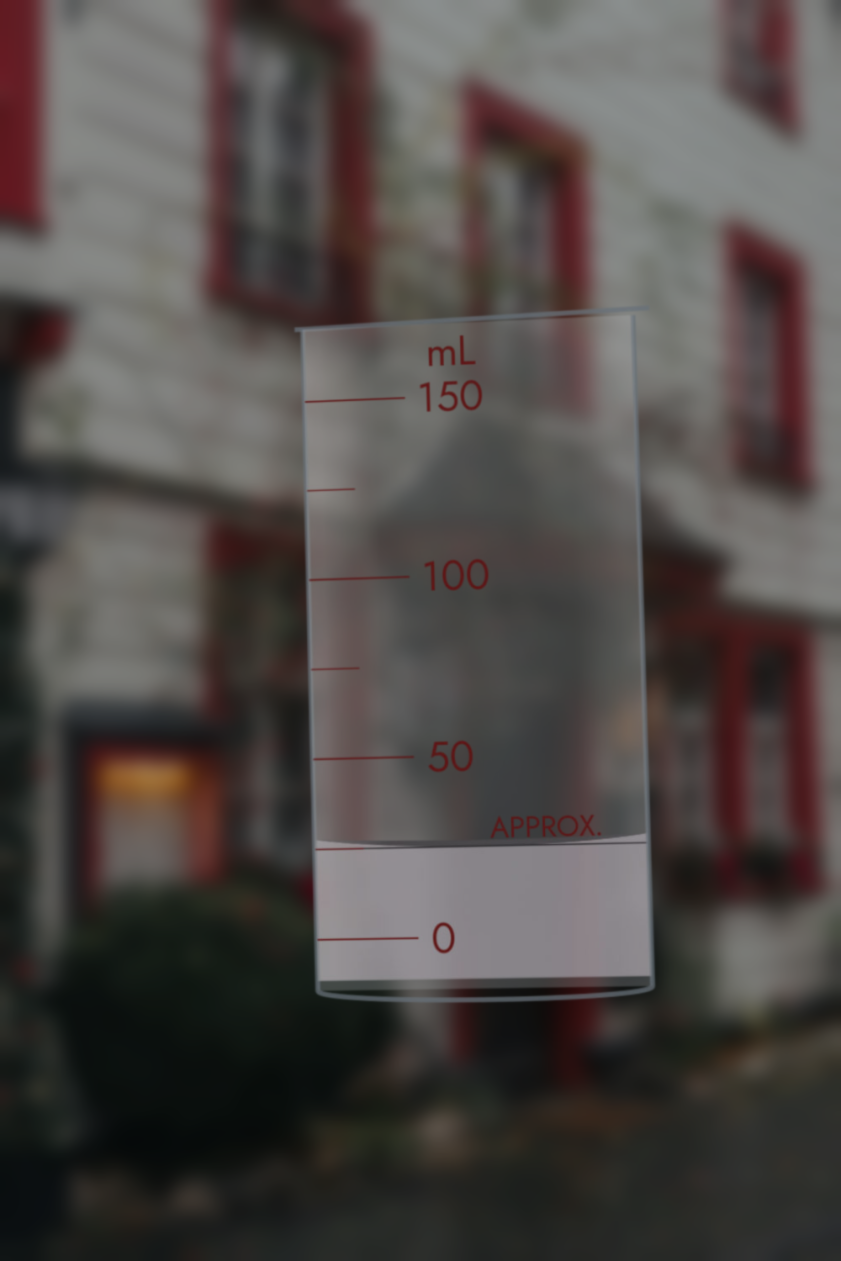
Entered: 25 mL
